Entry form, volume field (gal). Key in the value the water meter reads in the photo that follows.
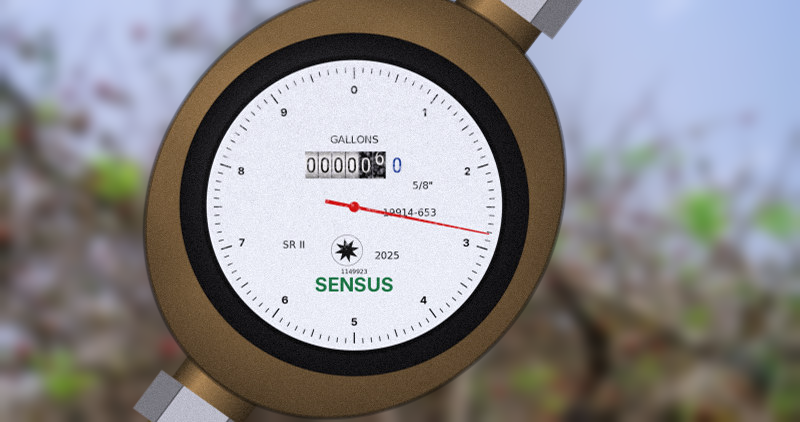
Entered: 62.8 gal
